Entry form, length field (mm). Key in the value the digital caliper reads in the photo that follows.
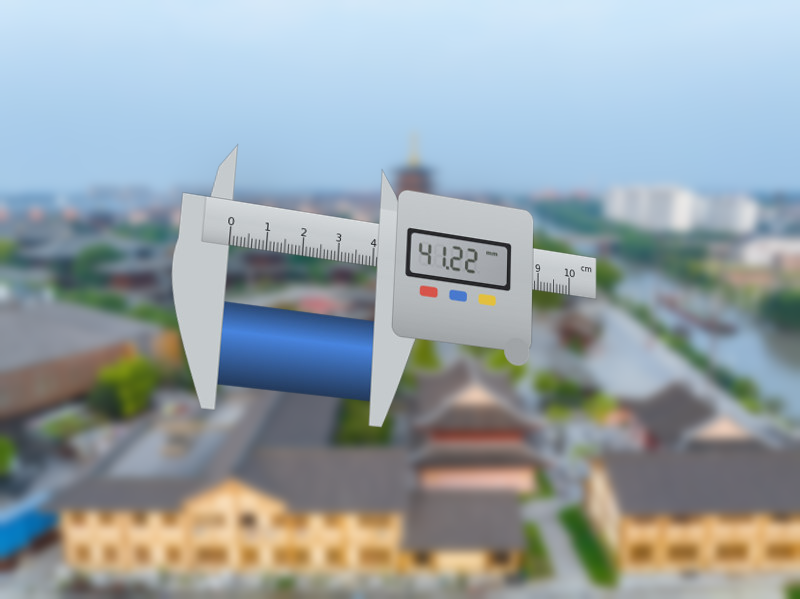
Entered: 41.22 mm
